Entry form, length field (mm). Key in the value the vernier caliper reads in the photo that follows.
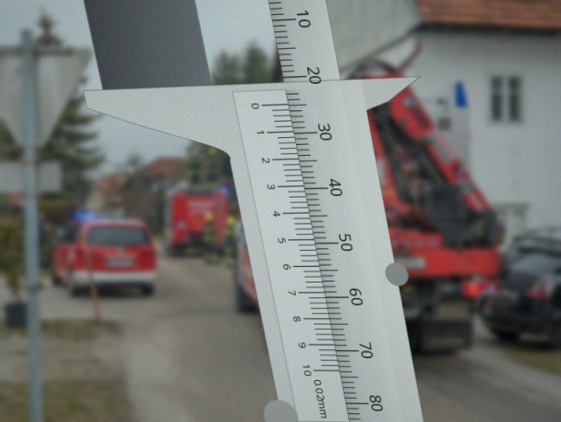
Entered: 24.8 mm
